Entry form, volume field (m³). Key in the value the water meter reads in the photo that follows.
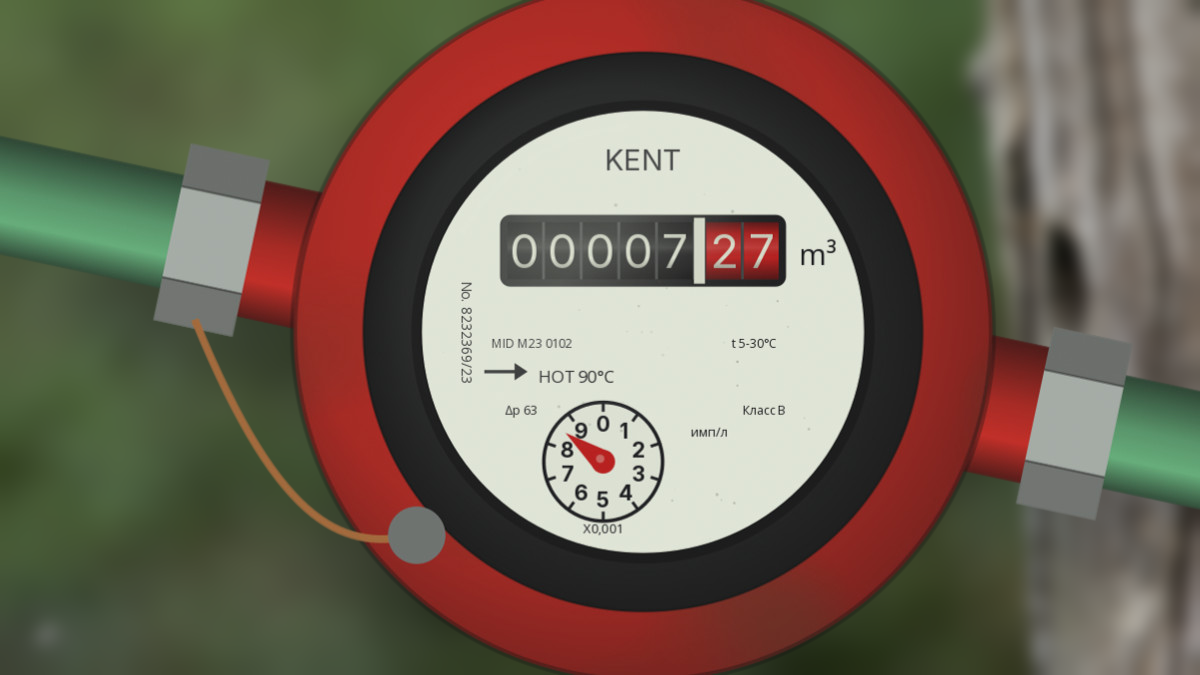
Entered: 7.278 m³
